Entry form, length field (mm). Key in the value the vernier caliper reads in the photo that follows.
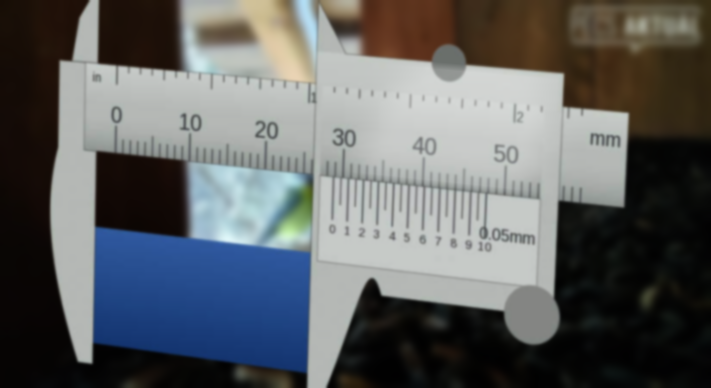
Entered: 28.8 mm
